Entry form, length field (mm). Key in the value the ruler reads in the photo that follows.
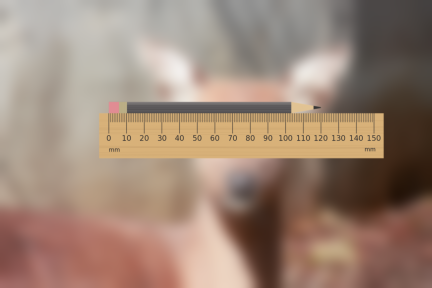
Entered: 120 mm
